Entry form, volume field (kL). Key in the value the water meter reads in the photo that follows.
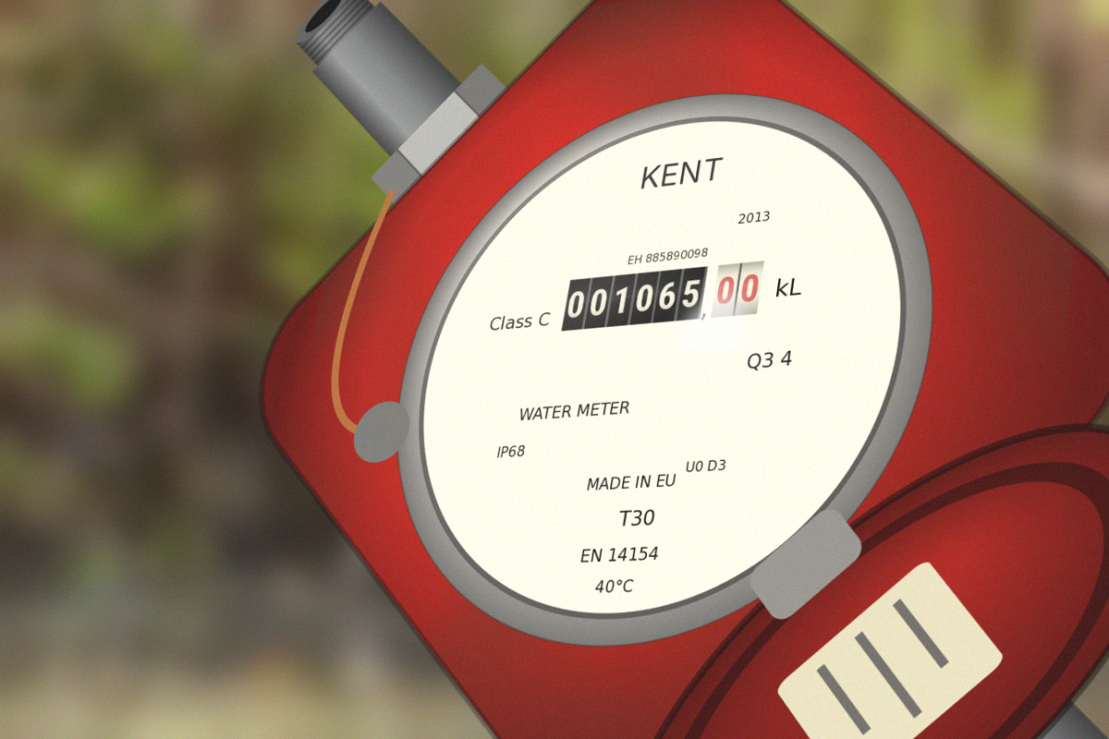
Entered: 1065.00 kL
